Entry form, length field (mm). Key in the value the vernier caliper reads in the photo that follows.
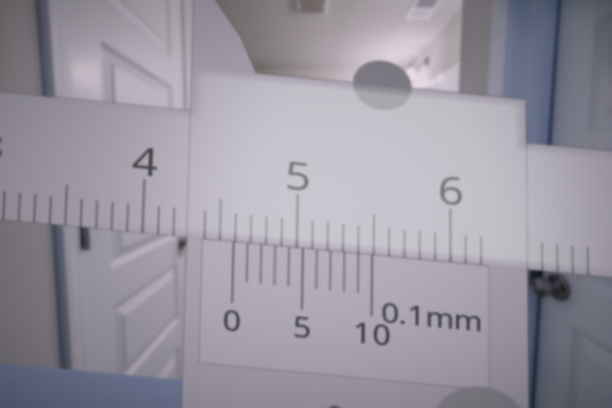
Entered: 45.9 mm
